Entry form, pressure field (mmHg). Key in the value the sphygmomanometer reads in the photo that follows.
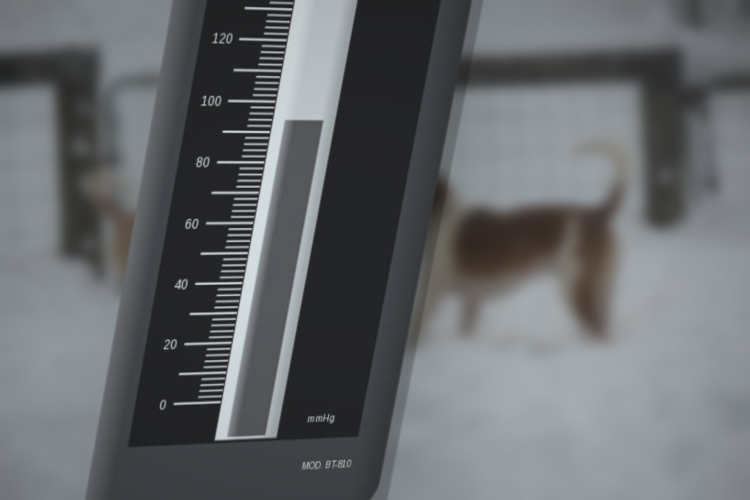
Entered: 94 mmHg
